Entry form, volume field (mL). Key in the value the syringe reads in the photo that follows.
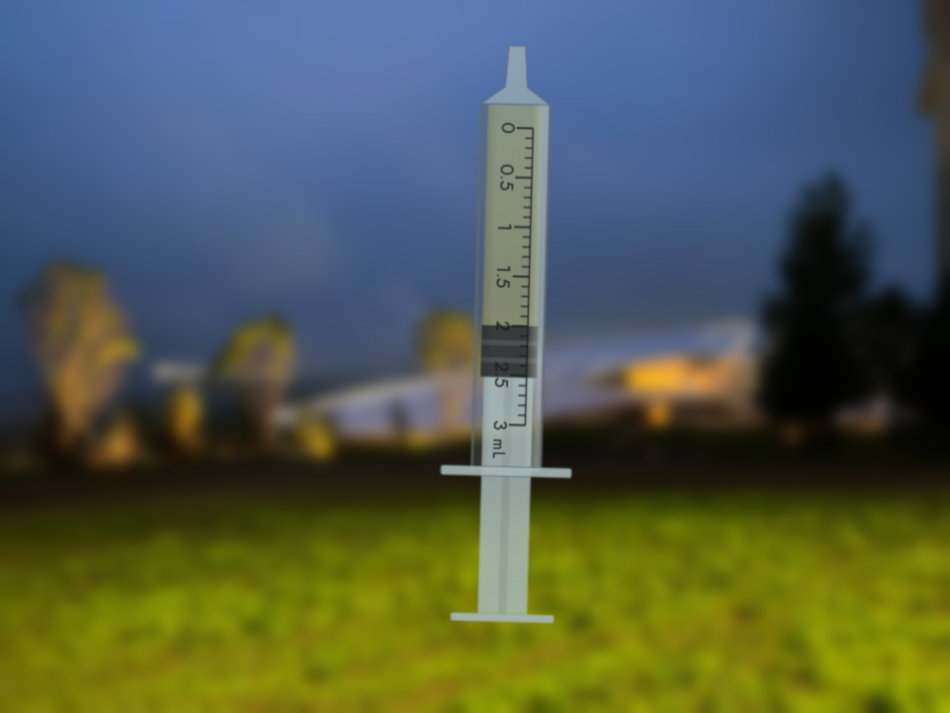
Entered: 2 mL
